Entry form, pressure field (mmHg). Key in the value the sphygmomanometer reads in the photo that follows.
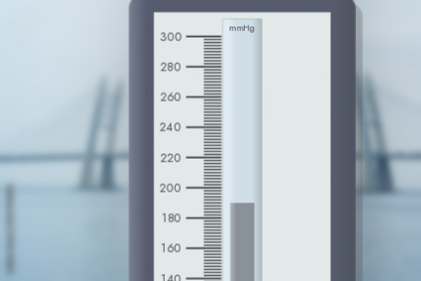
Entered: 190 mmHg
